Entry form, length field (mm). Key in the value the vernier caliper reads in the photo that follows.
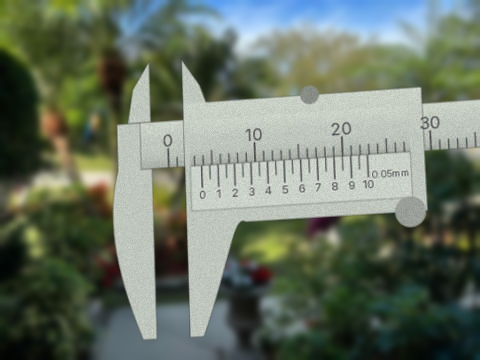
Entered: 3.8 mm
